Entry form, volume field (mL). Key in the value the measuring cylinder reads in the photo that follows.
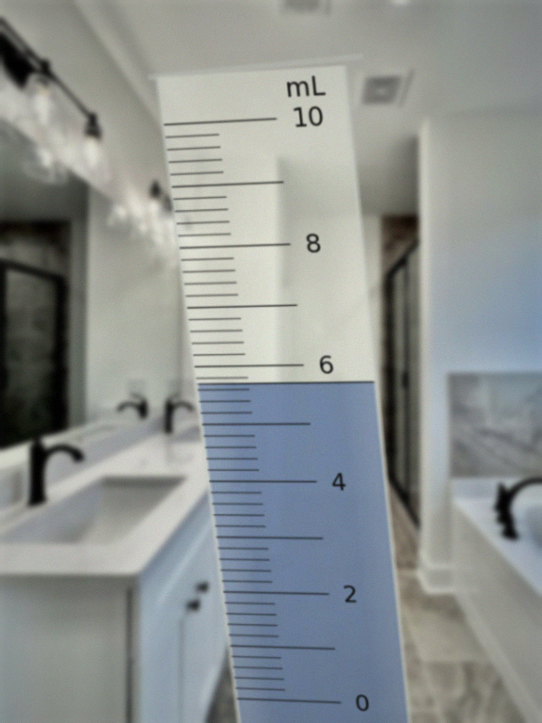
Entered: 5.7 mL
